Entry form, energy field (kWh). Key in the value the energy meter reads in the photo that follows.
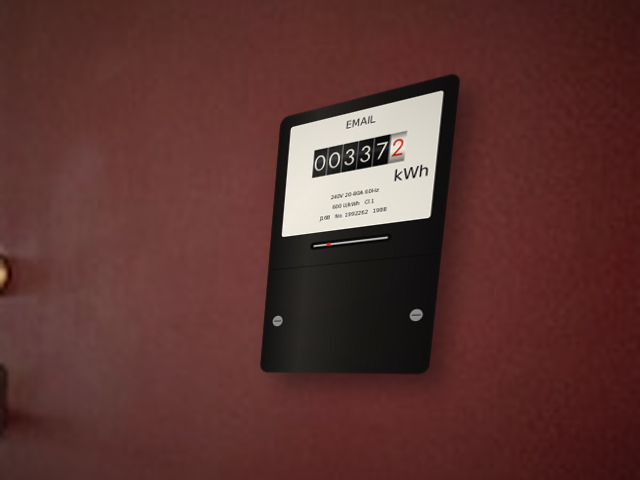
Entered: 337.2 kWh
